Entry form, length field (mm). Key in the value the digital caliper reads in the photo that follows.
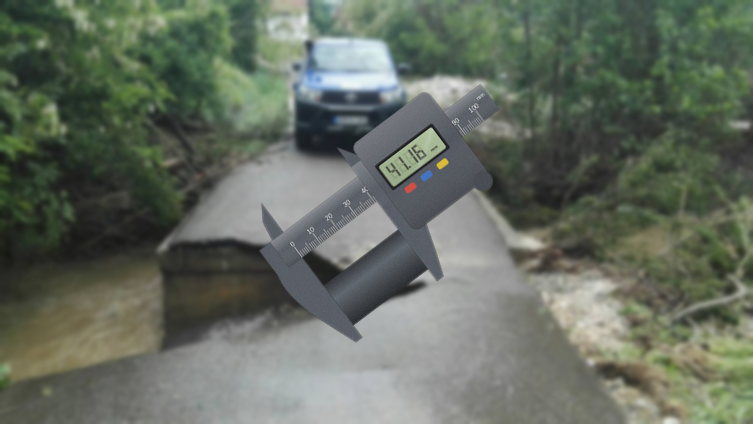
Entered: 41.16 mm
